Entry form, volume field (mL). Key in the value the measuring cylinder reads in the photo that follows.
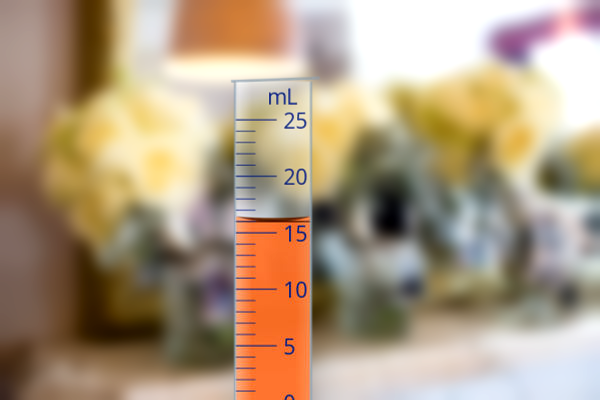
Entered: 16 mL
